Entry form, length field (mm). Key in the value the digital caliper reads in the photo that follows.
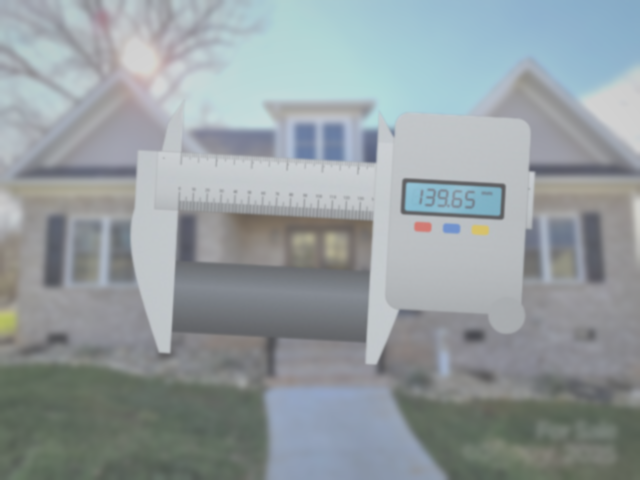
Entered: 139.65 mm
